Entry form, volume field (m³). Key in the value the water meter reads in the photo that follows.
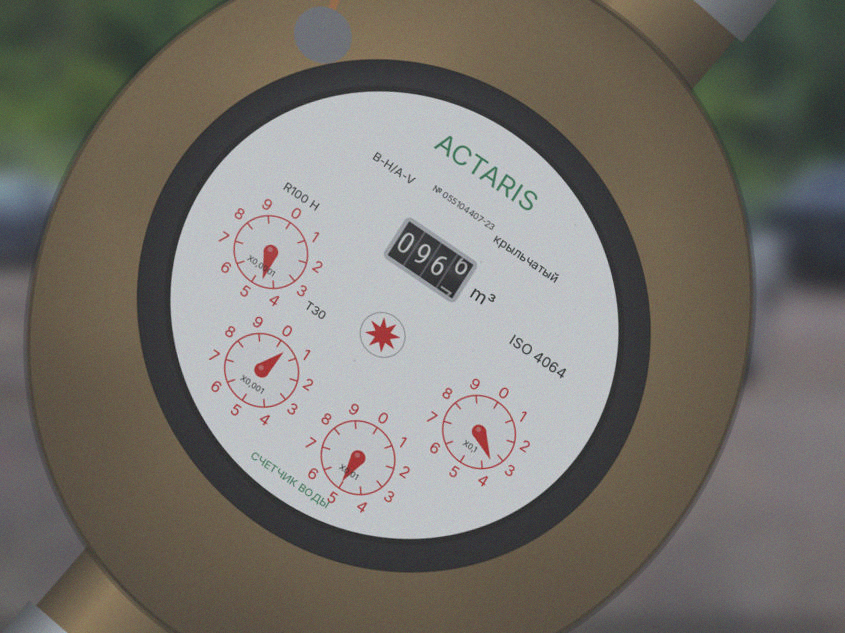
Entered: 966.3504 m³
